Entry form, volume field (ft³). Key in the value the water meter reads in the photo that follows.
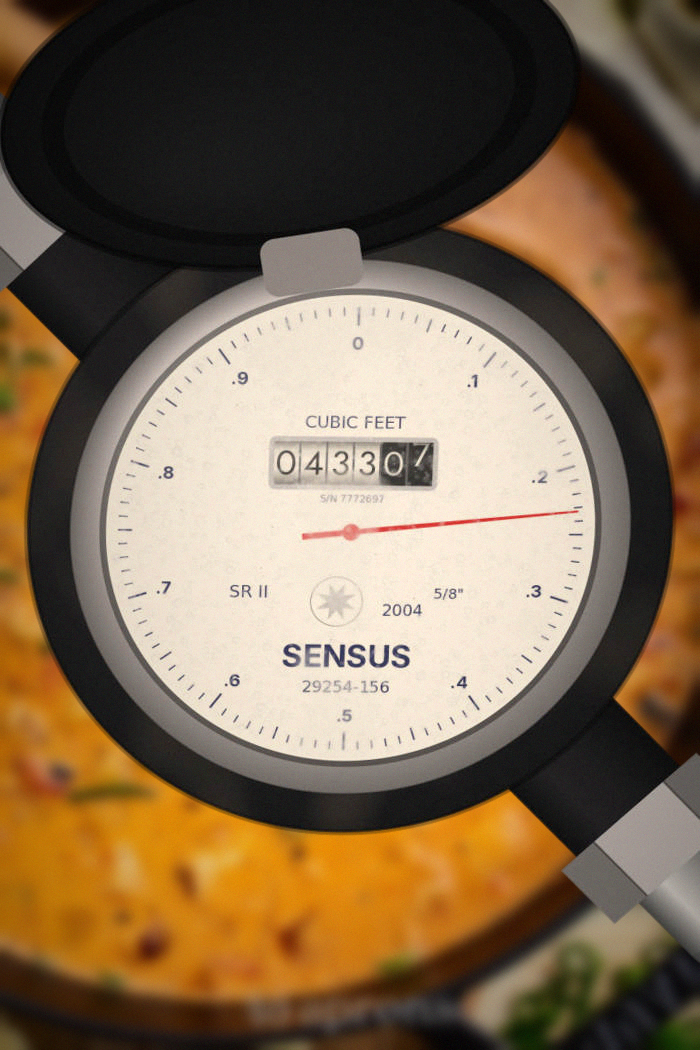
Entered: 43307.23 ft³
